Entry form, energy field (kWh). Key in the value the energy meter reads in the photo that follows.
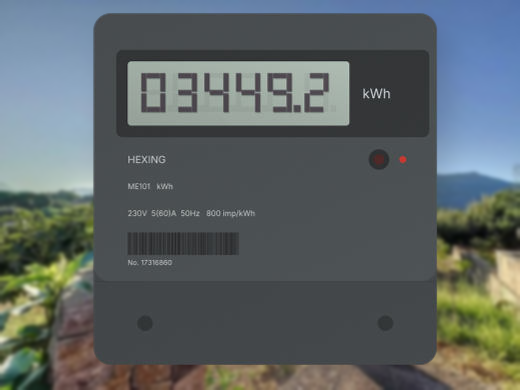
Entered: 3449.2 kWh
